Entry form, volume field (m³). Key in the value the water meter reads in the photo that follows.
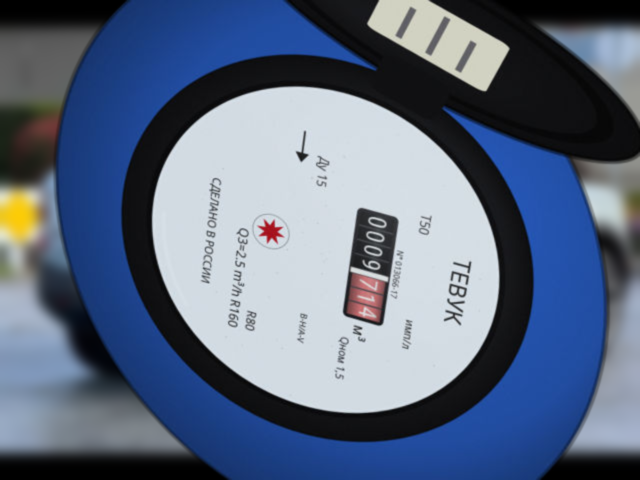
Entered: 9.714 m³
